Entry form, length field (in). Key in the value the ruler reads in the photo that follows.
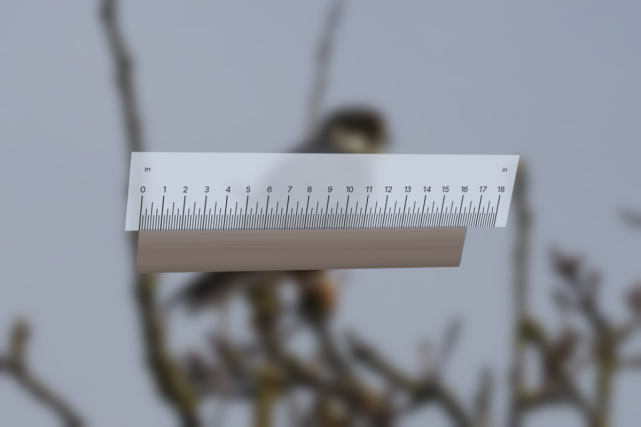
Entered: 16.5 in
